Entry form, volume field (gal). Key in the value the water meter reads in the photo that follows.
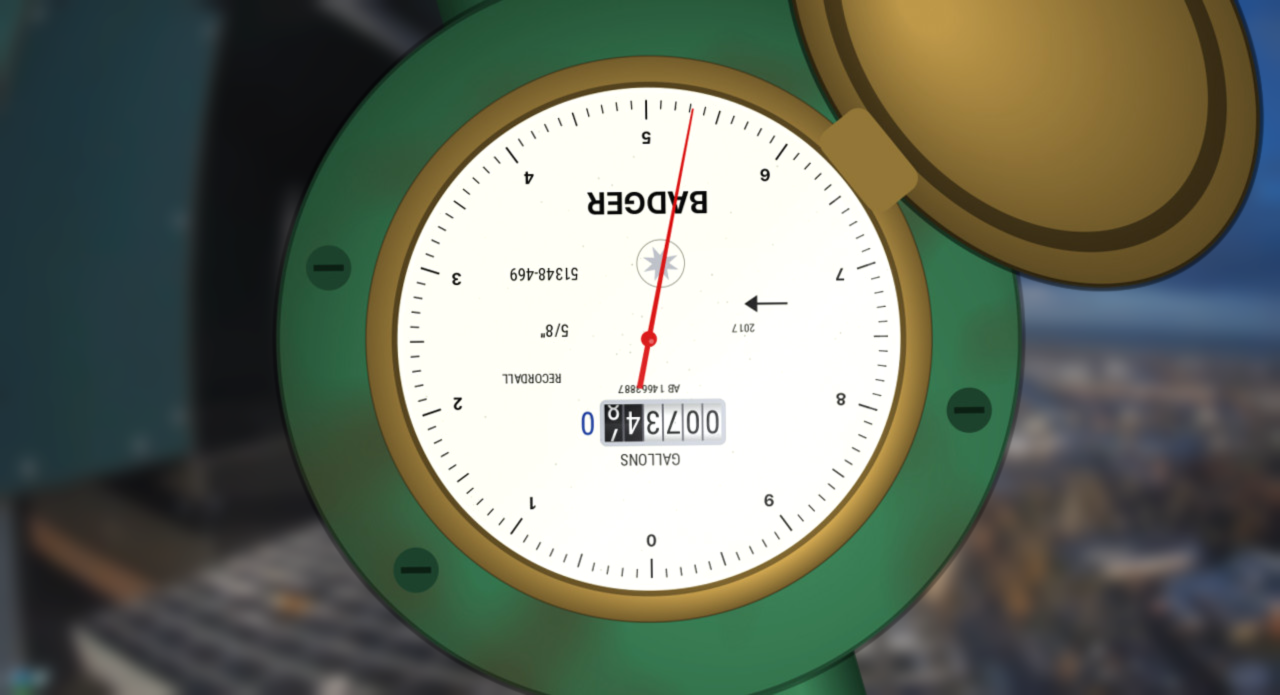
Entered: 73475.3 gal
